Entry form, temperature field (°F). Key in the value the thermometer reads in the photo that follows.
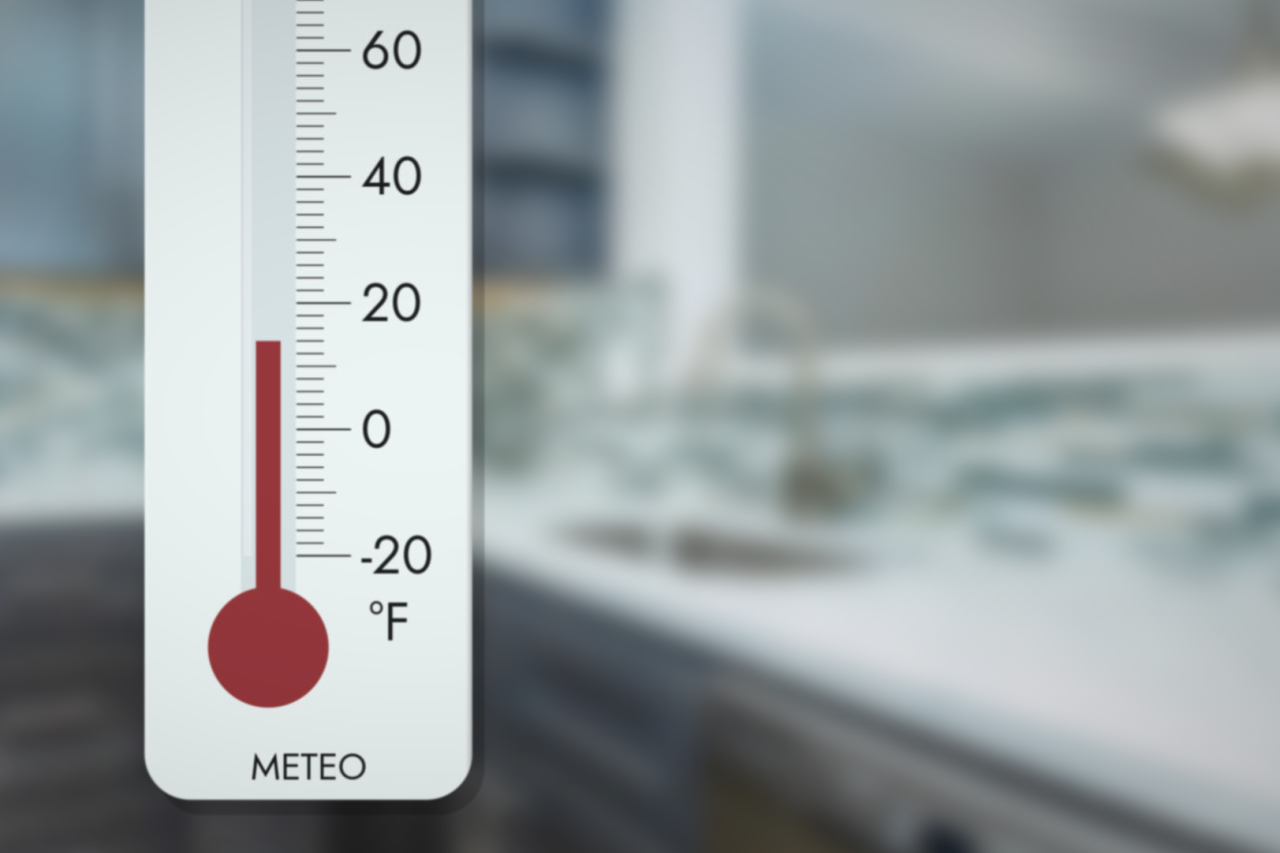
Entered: 14 °F
